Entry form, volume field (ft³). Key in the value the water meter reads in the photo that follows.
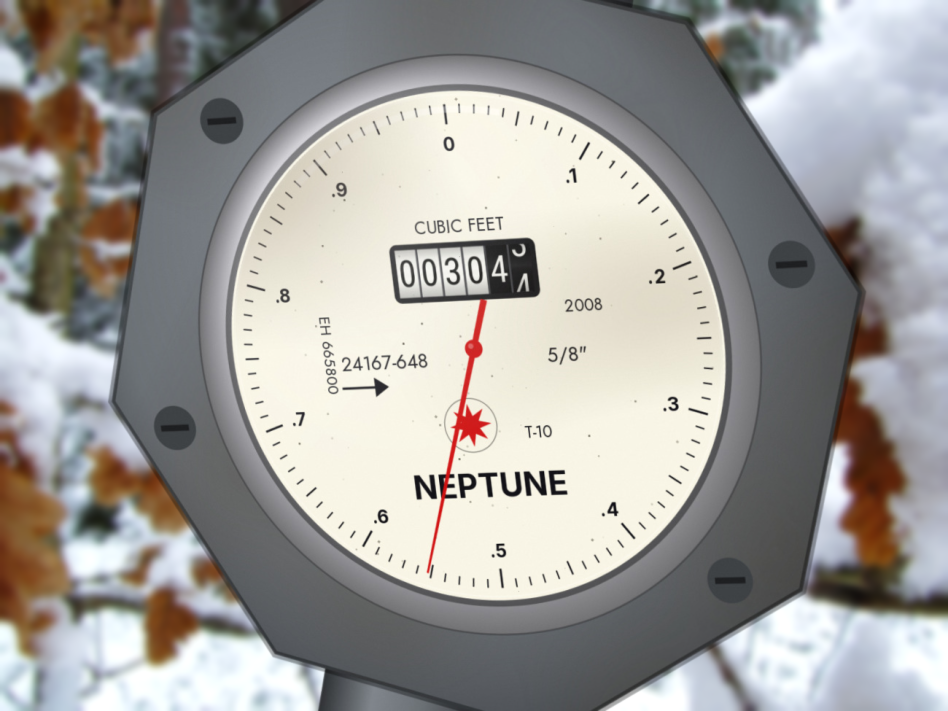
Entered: 3043.55 ft³
